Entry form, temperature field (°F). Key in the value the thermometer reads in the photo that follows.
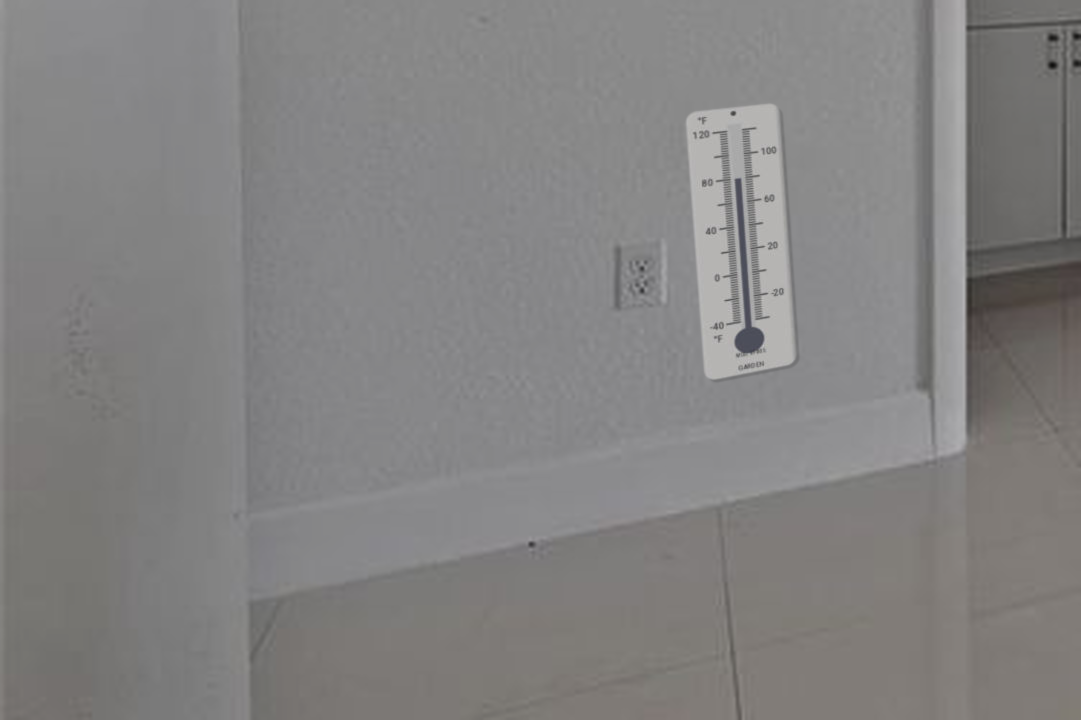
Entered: 80 °F
